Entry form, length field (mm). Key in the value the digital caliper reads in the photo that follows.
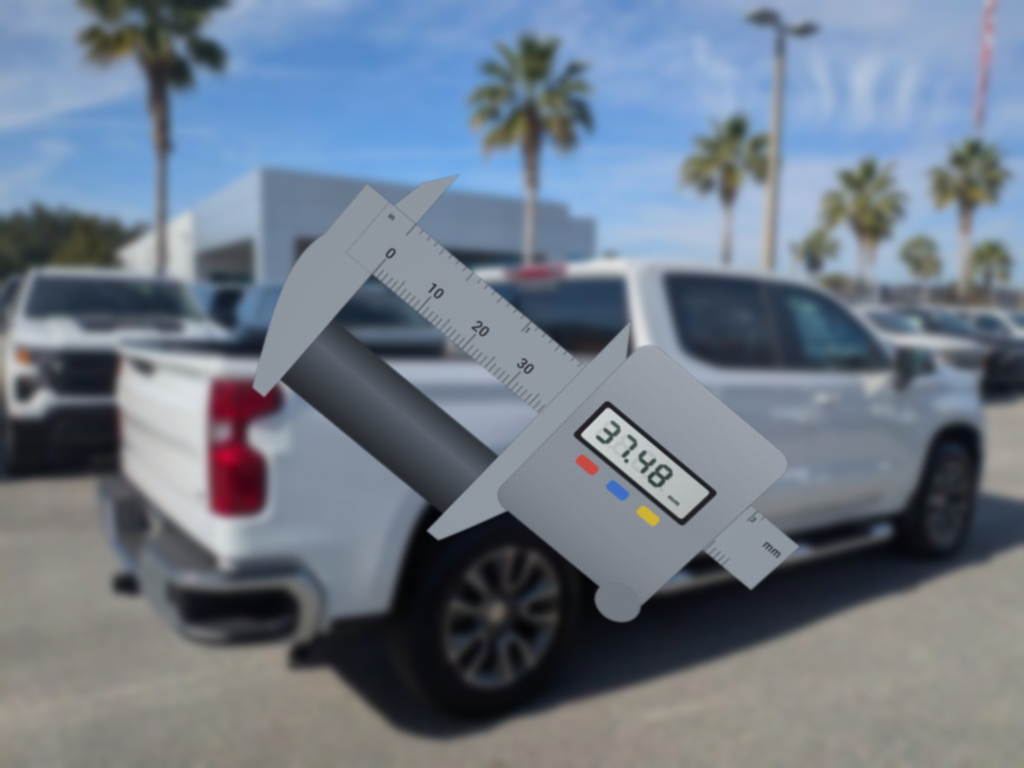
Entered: 37.48 mm
